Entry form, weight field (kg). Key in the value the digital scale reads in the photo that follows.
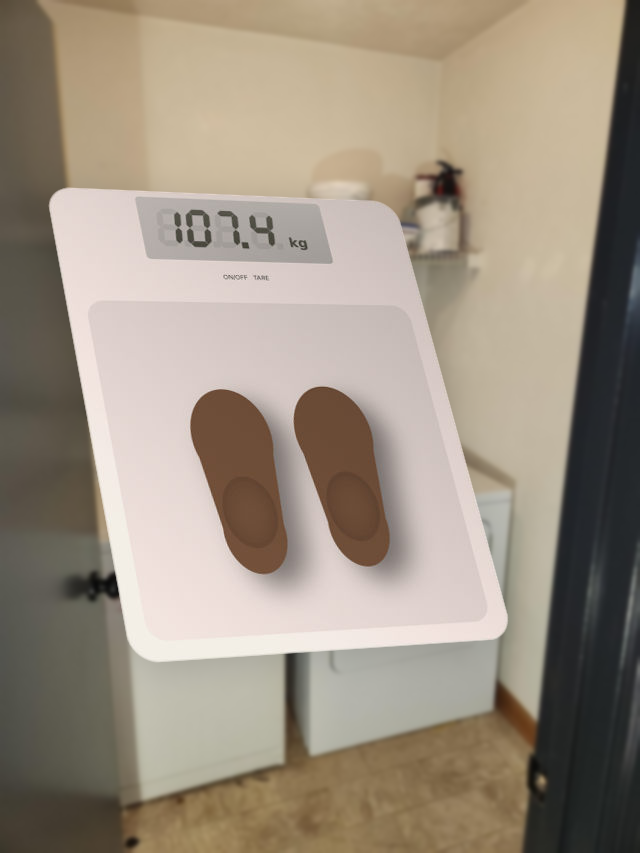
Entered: 107.4 kg
